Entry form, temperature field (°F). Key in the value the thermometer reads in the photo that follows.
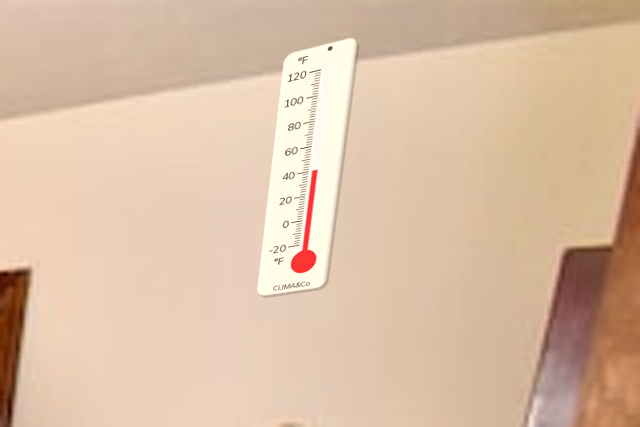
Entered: 40 °F
